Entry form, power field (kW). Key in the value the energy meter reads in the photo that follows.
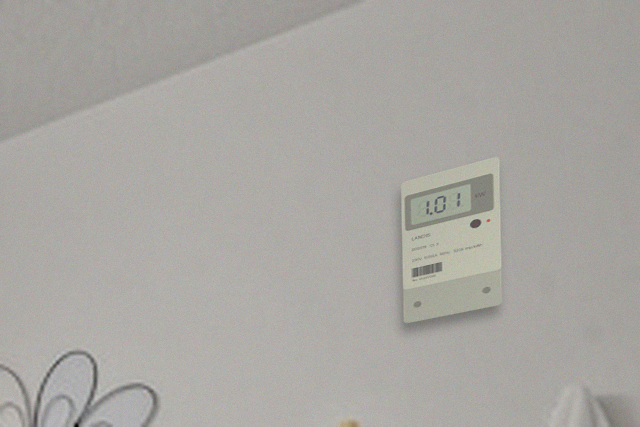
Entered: 1.01 kW
